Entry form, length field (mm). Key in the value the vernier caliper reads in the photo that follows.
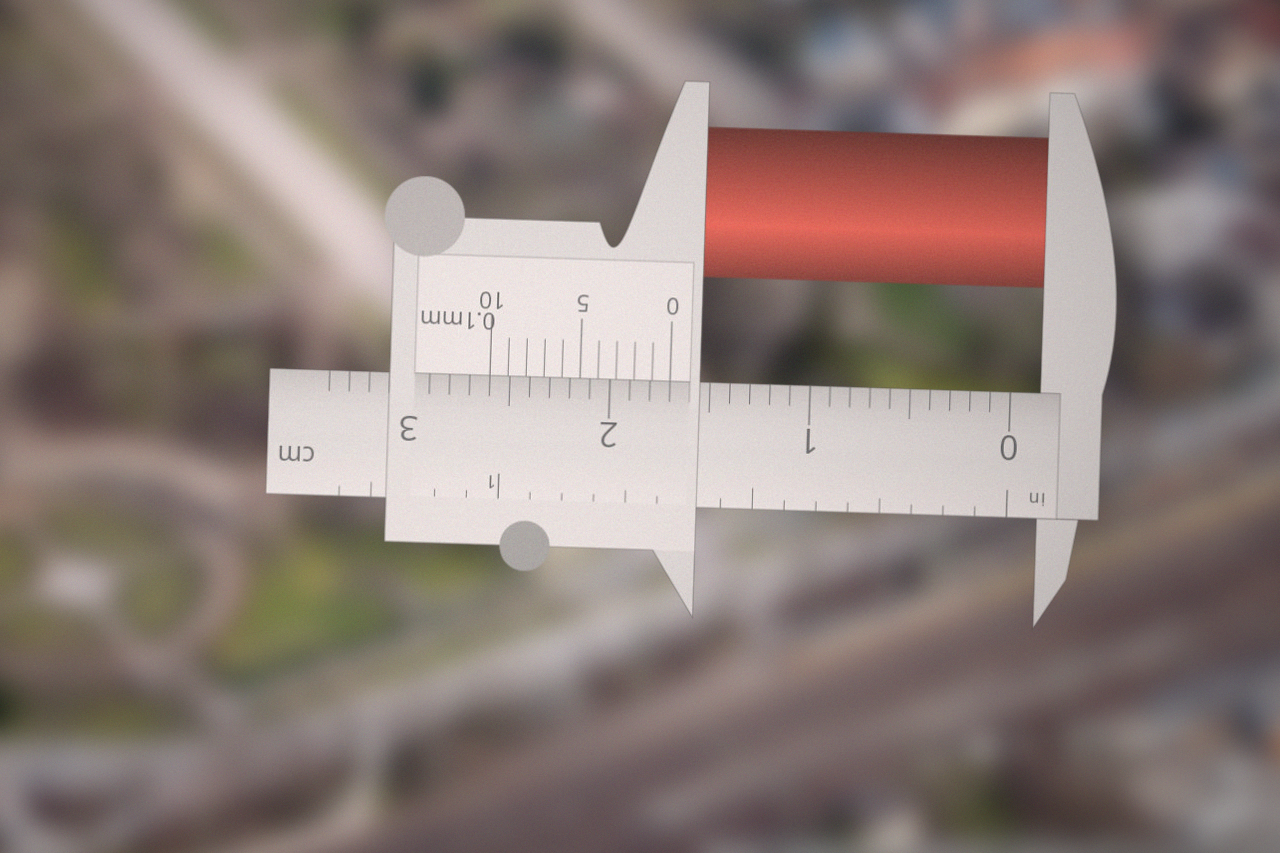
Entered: 17.0 mm
